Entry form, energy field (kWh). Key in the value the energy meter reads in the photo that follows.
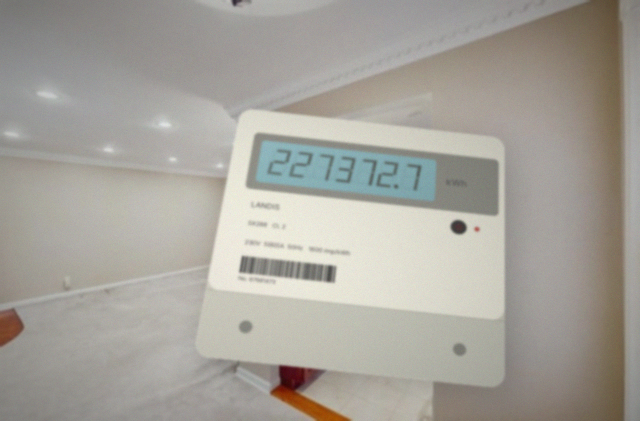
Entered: 227372.7 kWh
